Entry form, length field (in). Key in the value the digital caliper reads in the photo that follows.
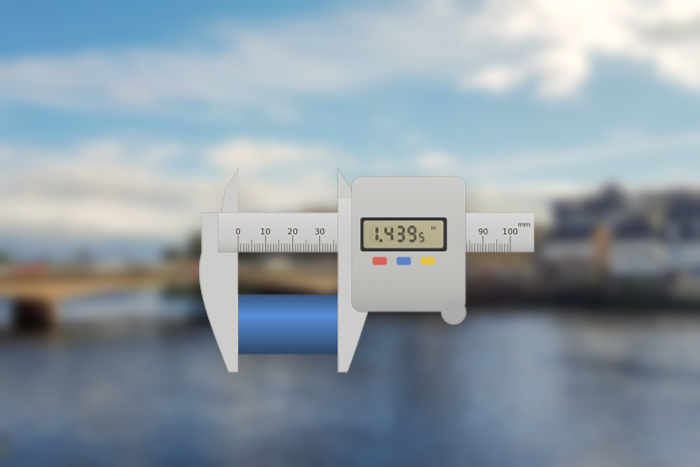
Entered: 1.4395 in
